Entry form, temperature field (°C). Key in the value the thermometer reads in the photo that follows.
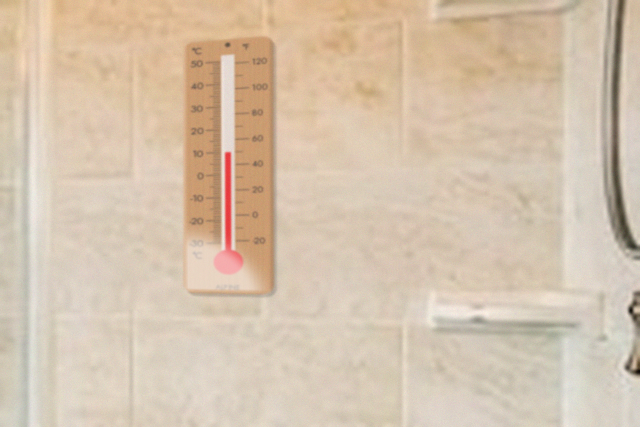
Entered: 10 °C
